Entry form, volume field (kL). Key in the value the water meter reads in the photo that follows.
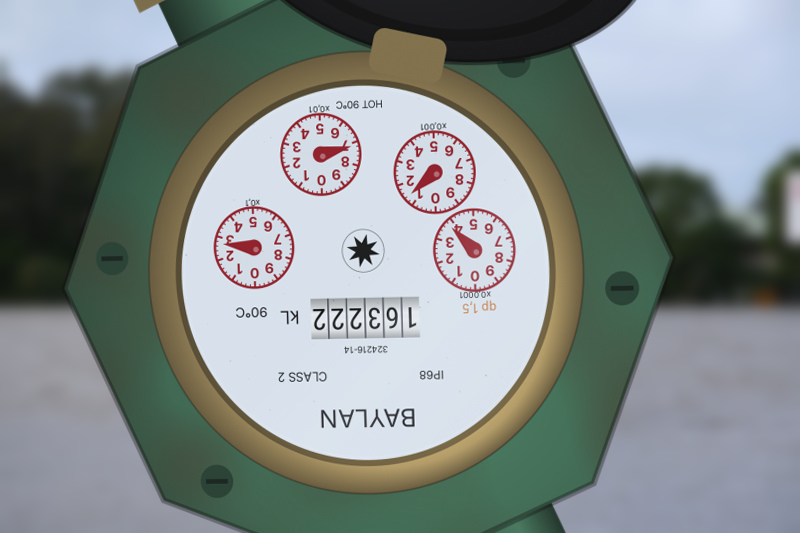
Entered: 163222.2713 kL
